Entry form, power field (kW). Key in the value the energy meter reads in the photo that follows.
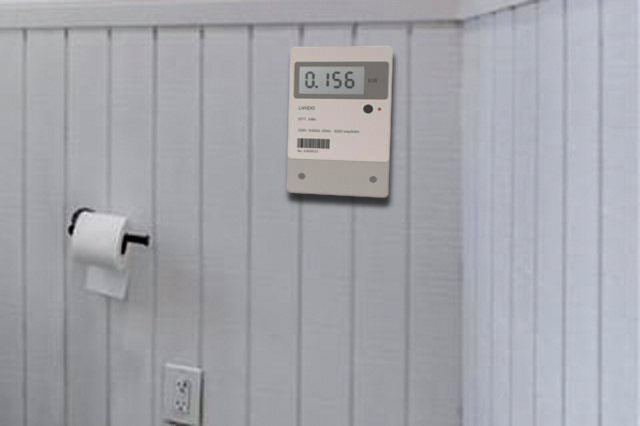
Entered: 0.156 kW
